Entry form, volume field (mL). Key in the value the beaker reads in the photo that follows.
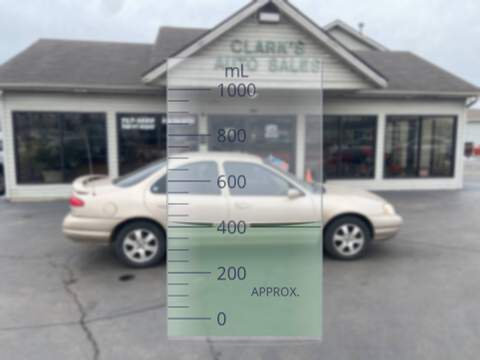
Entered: 400 mL
